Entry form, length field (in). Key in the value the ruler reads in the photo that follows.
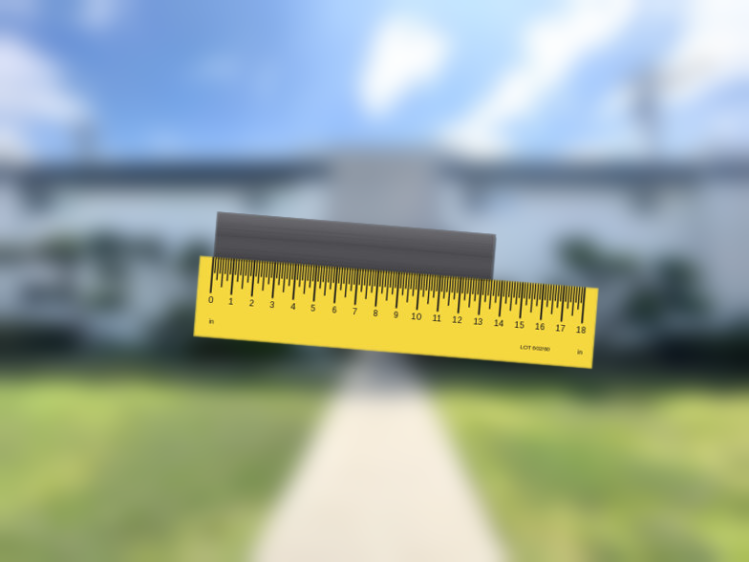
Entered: 13.5 in
